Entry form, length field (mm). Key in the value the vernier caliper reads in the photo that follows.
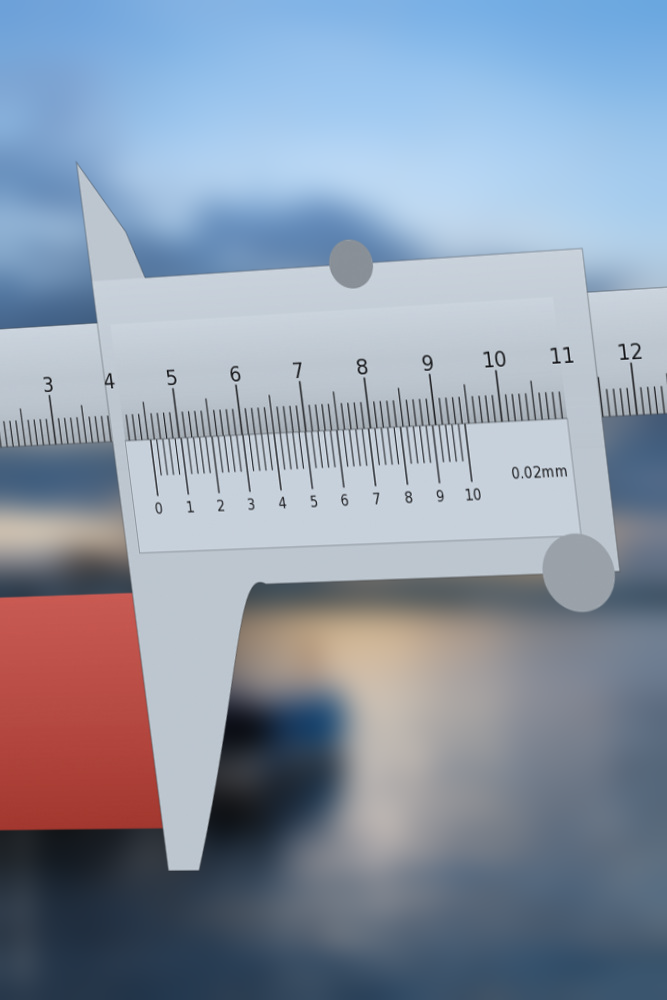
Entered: 45.4 mm
